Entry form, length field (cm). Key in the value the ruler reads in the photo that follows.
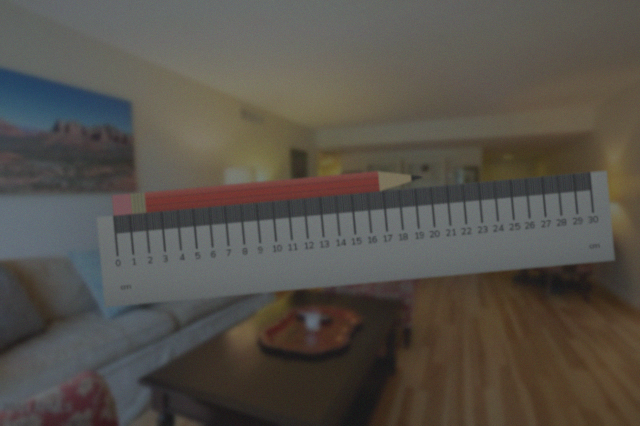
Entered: 19.5 cm
